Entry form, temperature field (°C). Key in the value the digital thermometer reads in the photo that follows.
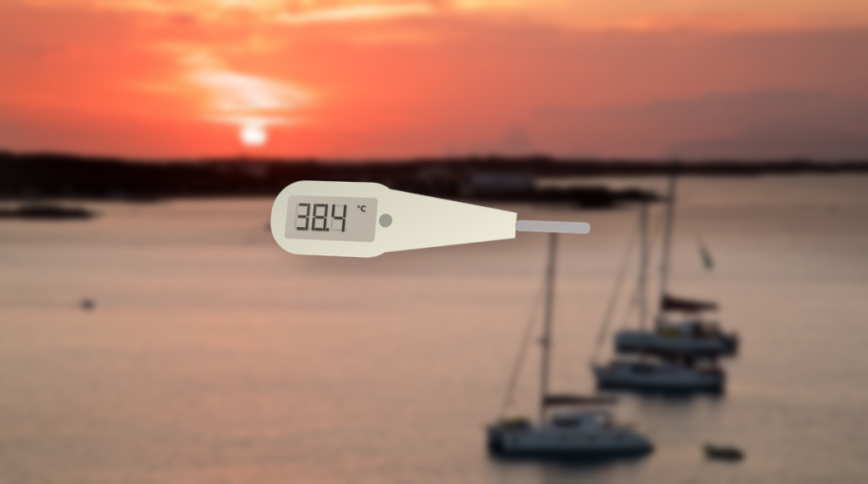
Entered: 38.4 °C
